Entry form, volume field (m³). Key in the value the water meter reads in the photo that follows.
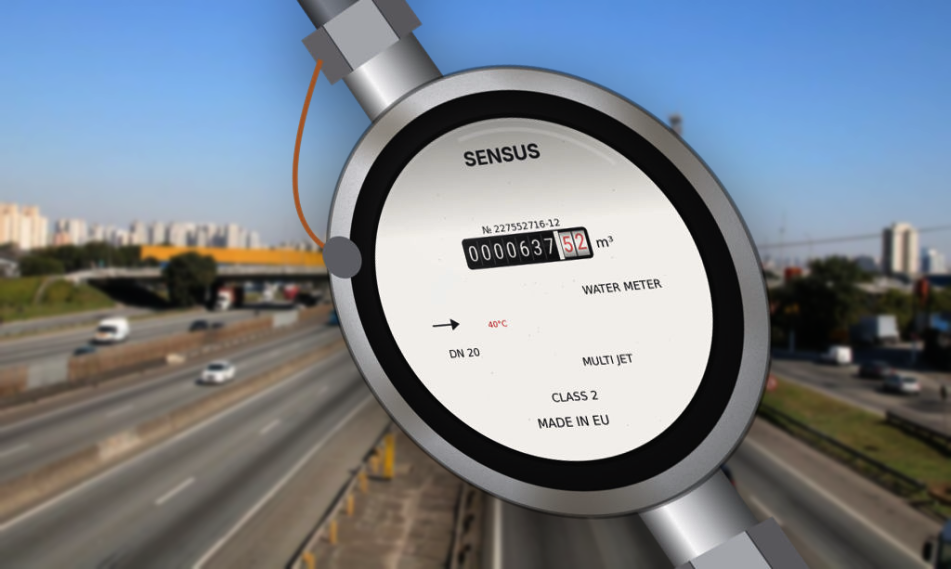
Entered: 637.52 m³
